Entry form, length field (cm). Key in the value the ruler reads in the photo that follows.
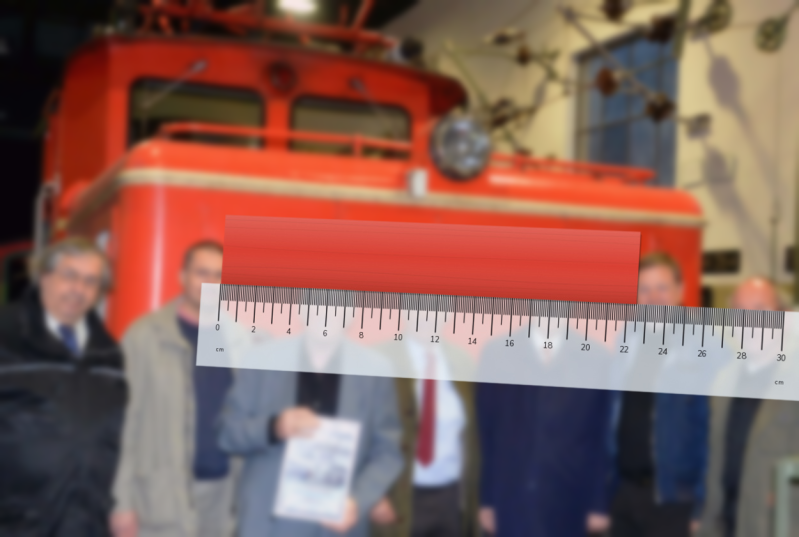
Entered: 22.5 cm
